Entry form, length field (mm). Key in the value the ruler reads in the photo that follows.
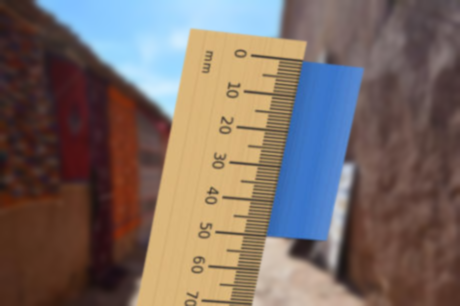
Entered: 50 mm
